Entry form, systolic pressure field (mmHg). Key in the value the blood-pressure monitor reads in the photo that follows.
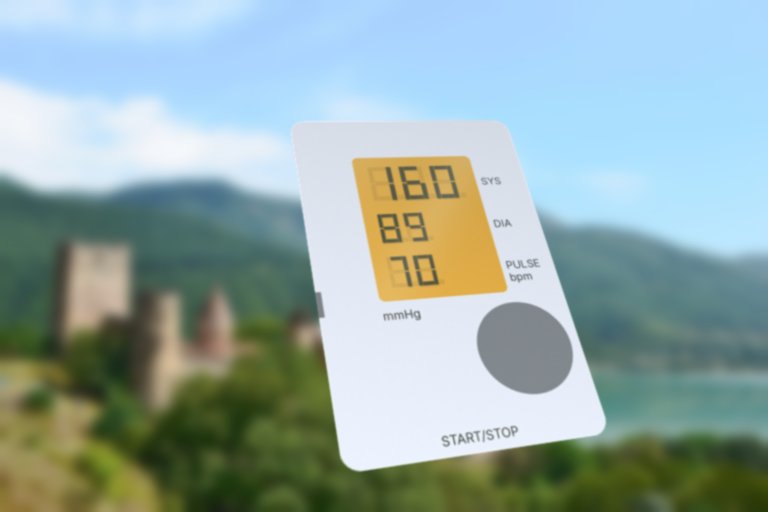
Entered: 160 mmHg
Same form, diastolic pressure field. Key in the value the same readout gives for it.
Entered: 89 mmHg
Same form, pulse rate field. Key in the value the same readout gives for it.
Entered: 70 bpm
